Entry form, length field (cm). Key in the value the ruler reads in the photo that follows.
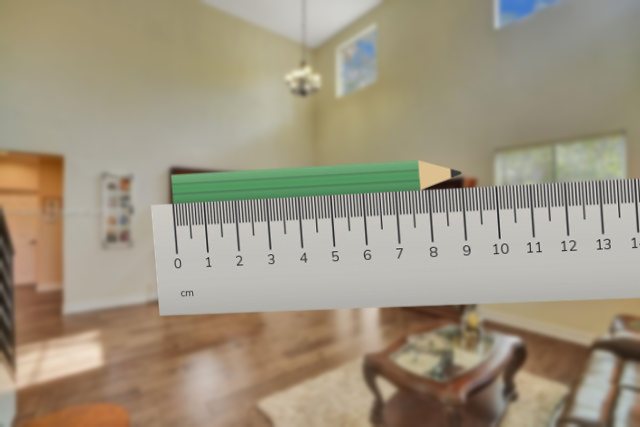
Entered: 9 cm
